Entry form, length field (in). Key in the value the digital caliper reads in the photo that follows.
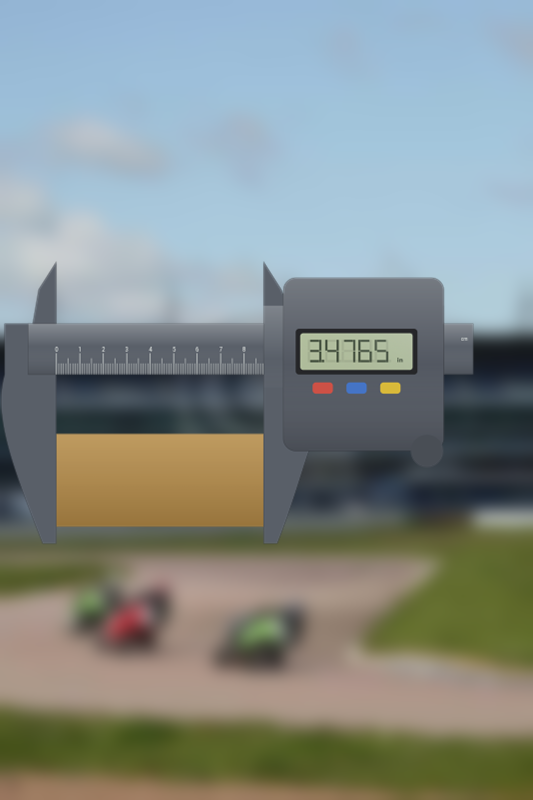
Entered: 3.4765 in
